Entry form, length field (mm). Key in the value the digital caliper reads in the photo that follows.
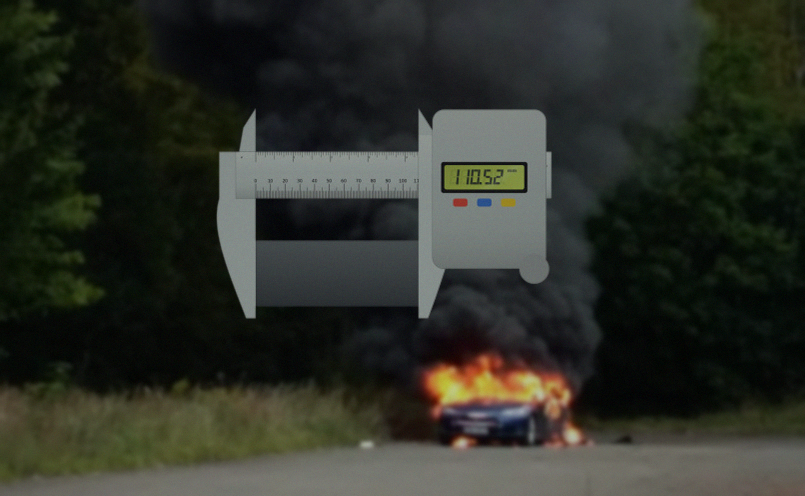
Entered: 110.52 mm
